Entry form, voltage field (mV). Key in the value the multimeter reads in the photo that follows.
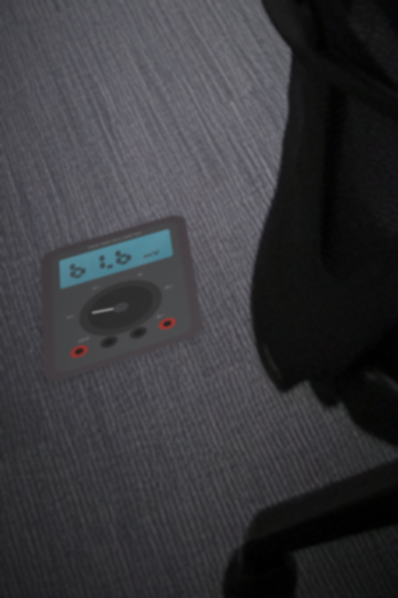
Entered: 61.6 mV
